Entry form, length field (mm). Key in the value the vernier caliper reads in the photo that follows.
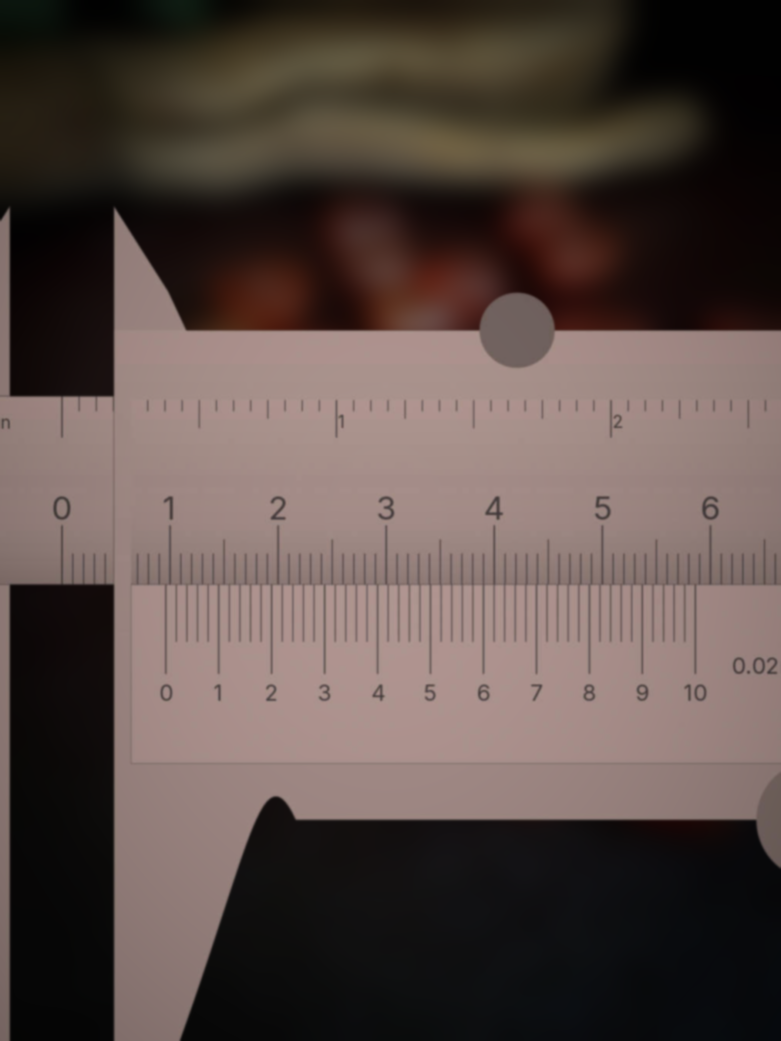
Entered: 9.6 mm
